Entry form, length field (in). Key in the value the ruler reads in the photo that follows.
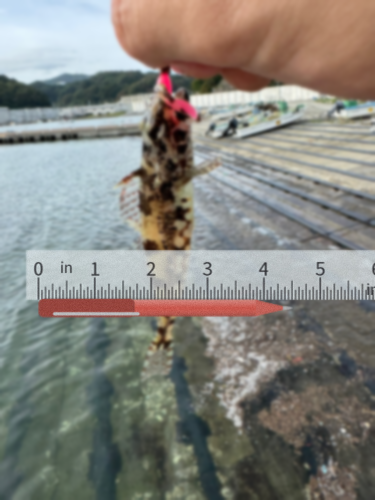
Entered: 4.5 in
